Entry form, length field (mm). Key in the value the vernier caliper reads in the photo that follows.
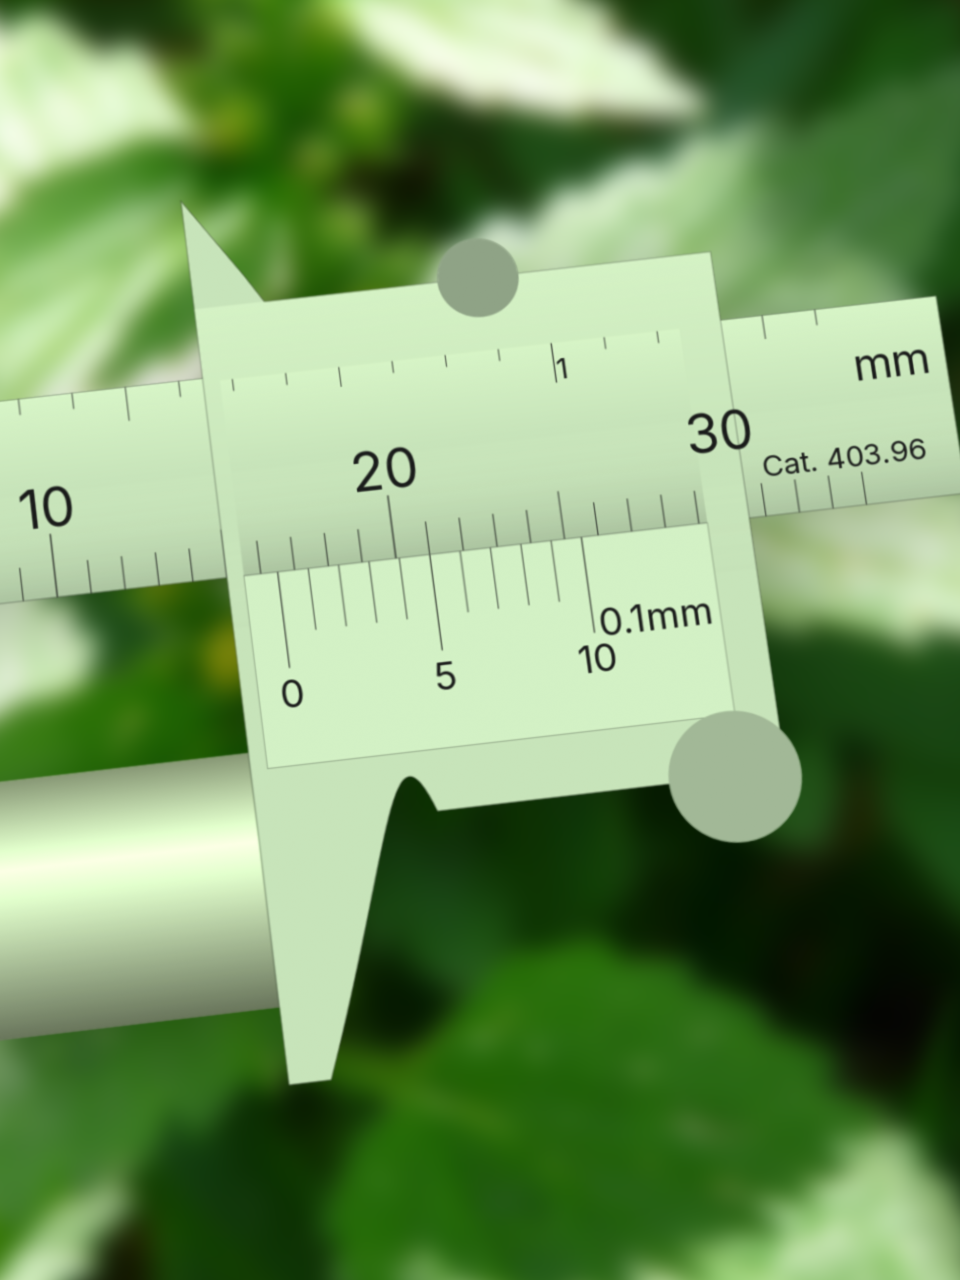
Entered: 16.5 mm
